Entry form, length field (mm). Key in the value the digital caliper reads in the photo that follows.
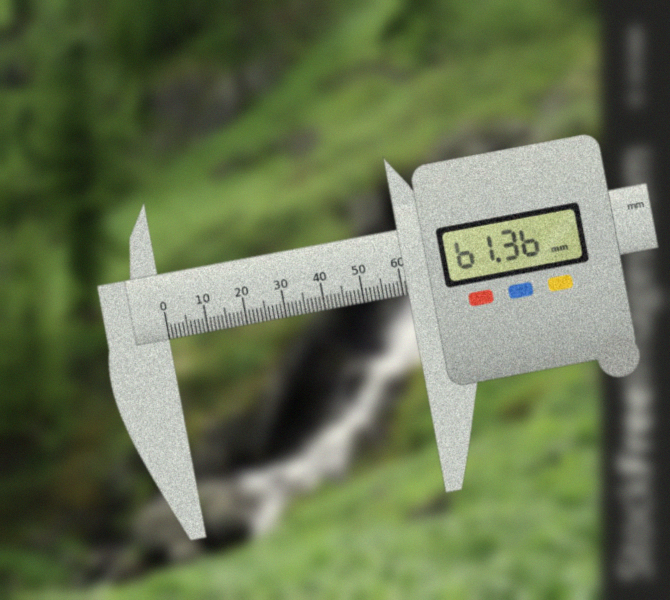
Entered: 61.36 mm
